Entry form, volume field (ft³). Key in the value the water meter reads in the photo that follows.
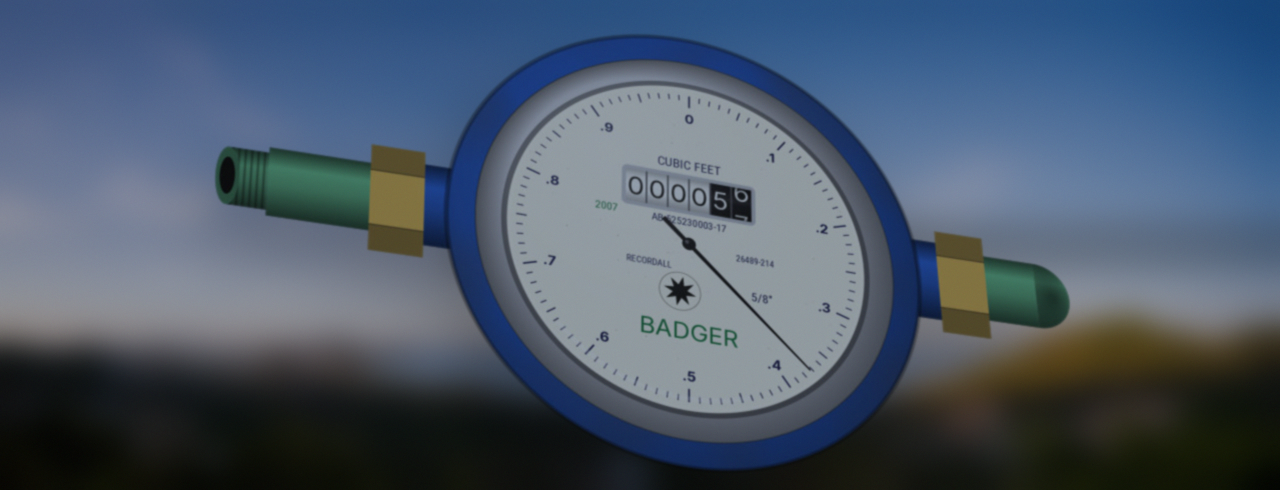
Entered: 56.37 ft³
